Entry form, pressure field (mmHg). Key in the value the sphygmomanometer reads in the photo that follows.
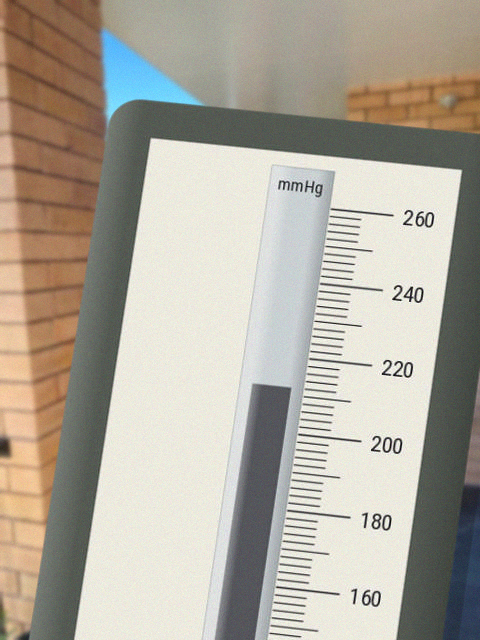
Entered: 212 mmHg
